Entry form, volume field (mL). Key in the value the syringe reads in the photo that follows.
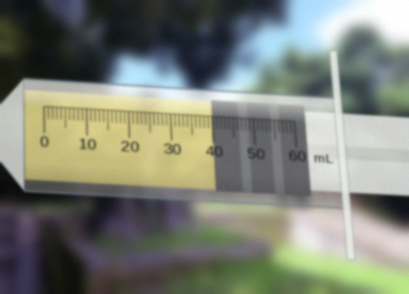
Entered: 40 mL
